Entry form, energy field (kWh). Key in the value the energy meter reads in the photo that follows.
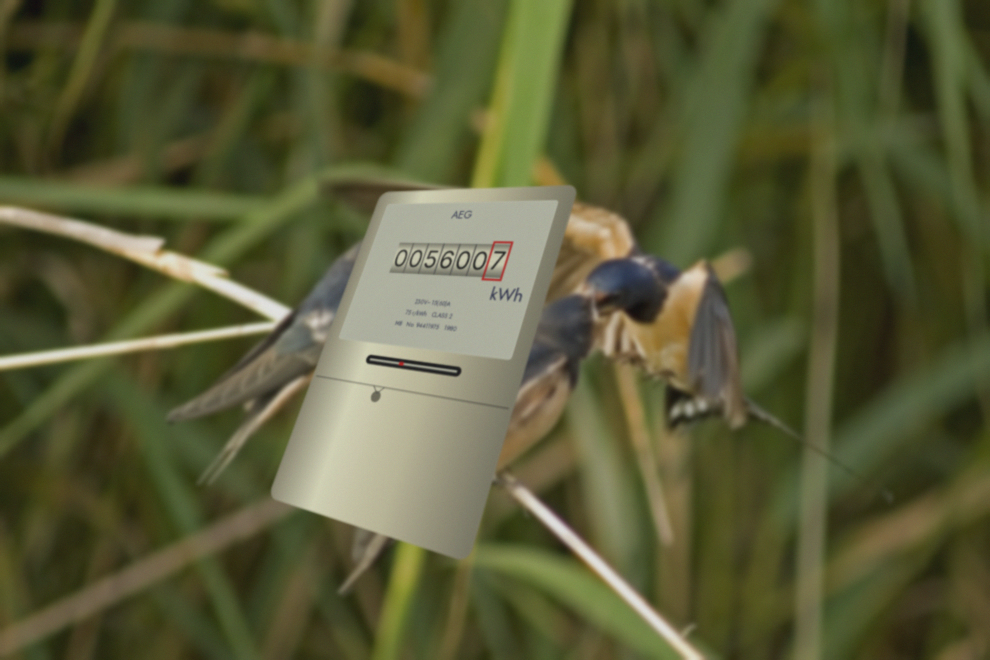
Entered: 5600.7 kWh
